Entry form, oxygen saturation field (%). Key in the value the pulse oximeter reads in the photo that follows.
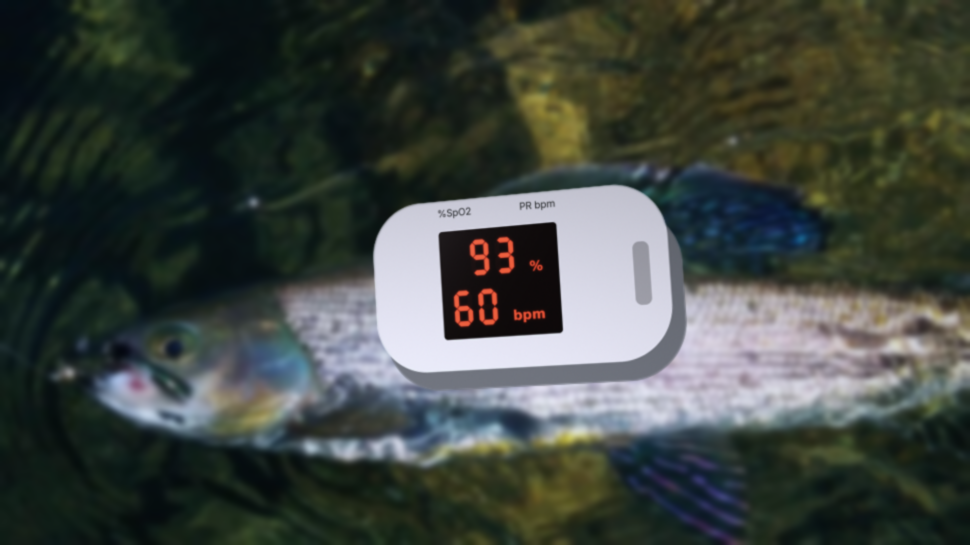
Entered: 93 %
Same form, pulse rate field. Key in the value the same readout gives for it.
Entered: 60 bpm
